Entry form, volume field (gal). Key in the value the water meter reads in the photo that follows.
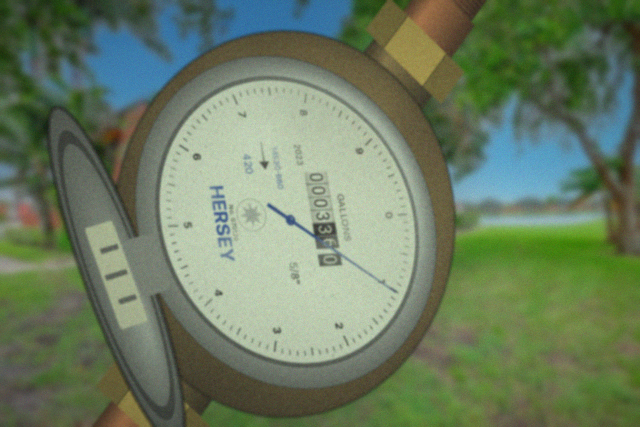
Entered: 3361.0 gal
